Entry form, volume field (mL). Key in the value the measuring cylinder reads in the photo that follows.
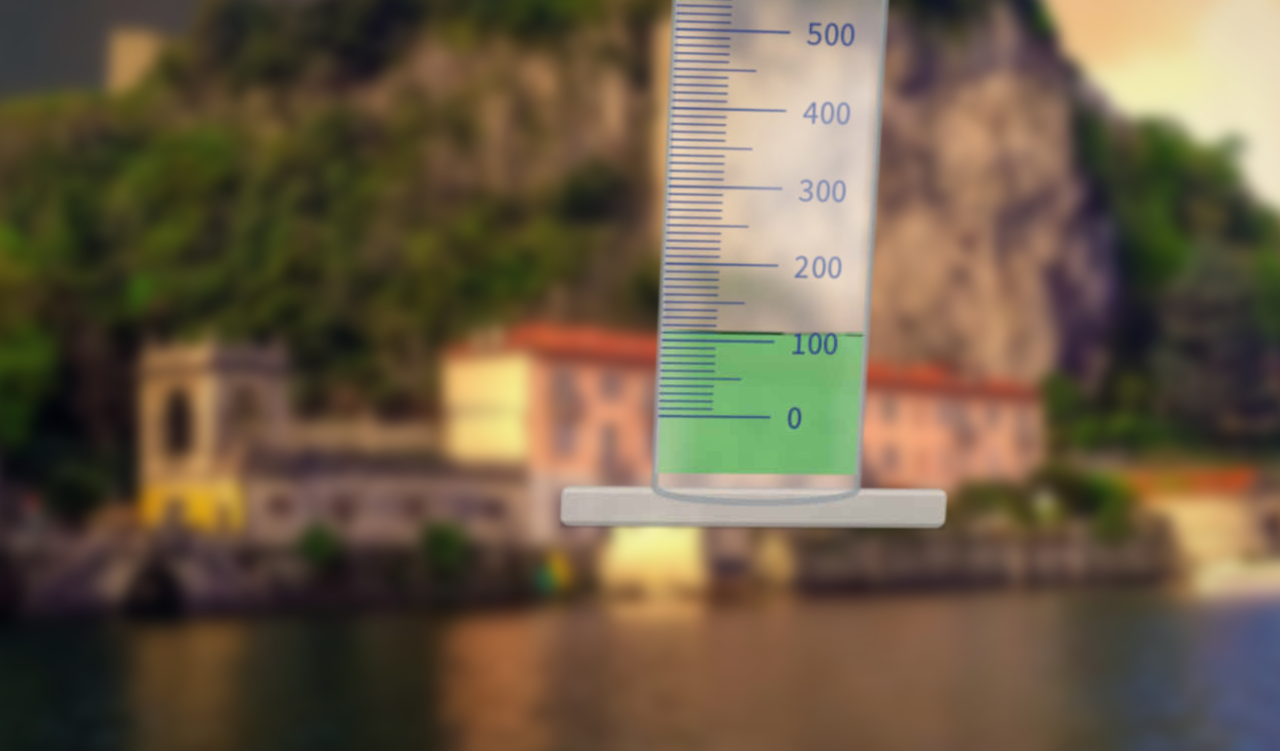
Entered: 110 mL
